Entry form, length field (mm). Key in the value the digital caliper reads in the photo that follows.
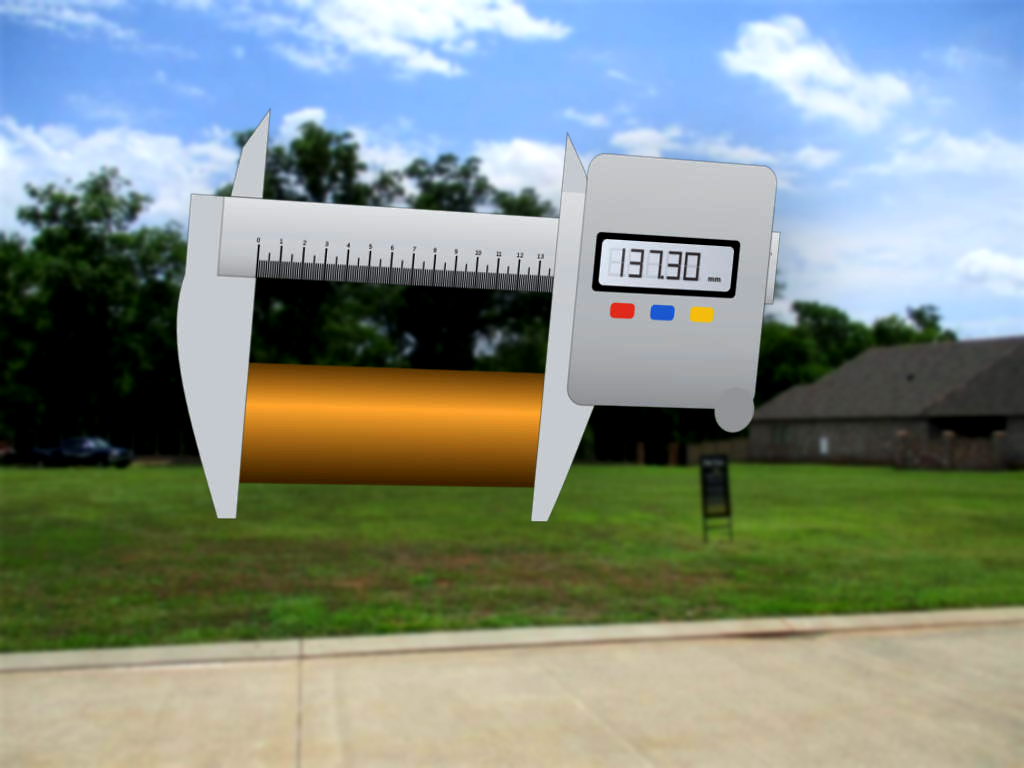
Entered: 137.30 mm
